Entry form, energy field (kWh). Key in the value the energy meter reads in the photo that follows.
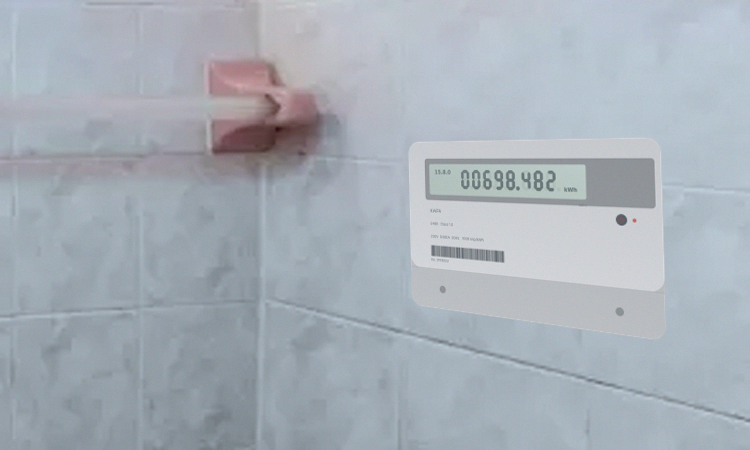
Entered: 698.482 kWh
